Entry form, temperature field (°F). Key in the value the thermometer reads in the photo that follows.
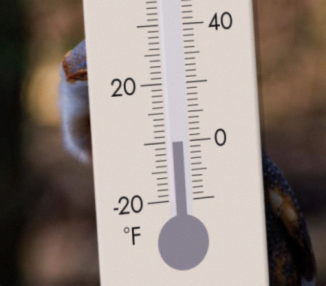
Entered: 0 °F
